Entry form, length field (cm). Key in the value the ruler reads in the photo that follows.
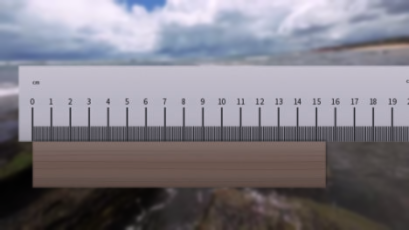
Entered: 15.5 cm
